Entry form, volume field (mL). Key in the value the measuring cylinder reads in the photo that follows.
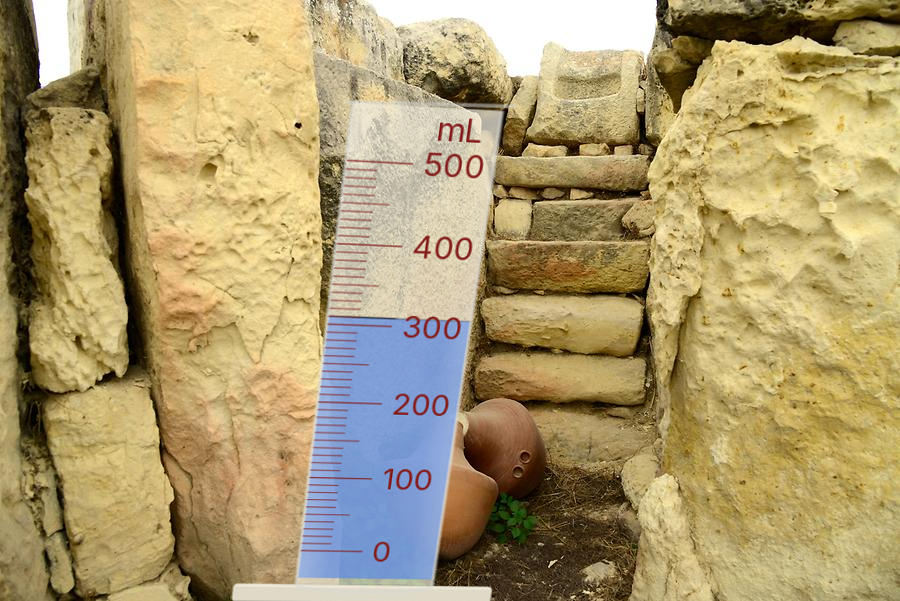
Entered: 310 mL
